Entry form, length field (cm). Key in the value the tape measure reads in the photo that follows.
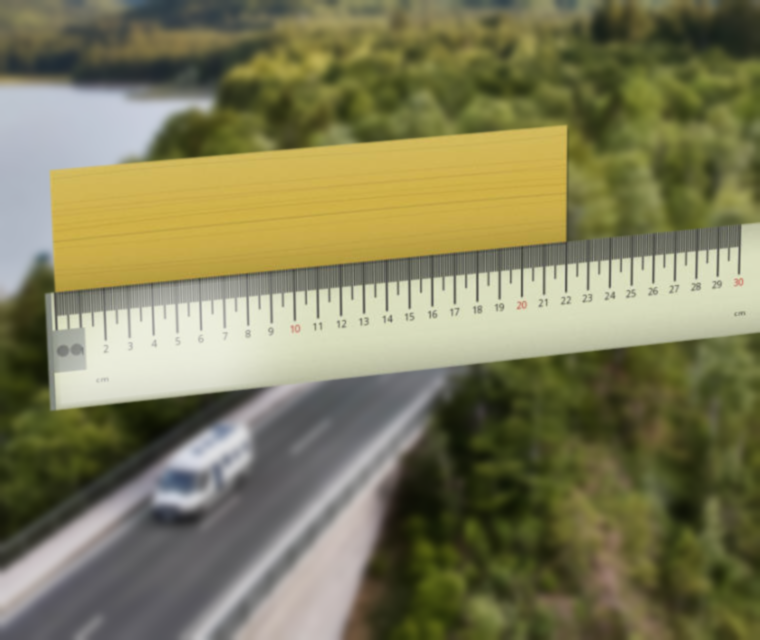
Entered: 22 cm
